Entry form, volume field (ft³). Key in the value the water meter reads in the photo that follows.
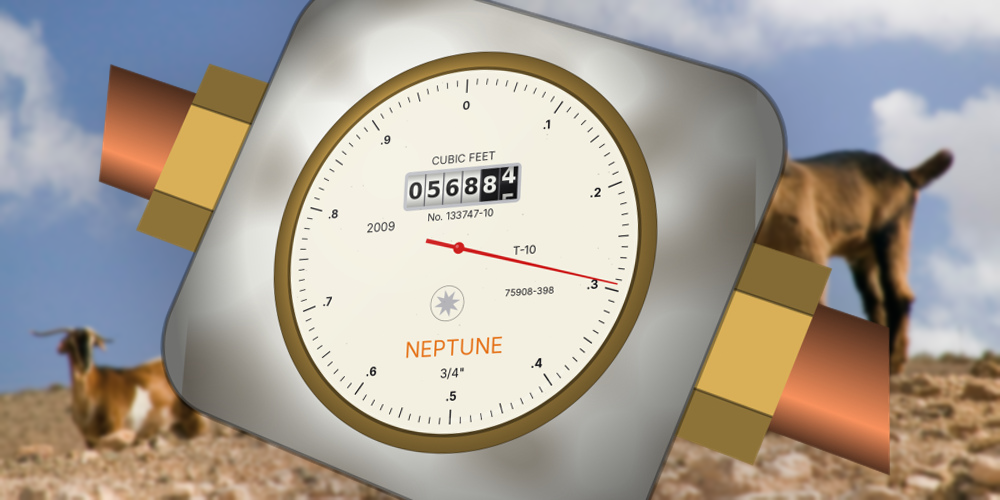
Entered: 56884.29 ft³
